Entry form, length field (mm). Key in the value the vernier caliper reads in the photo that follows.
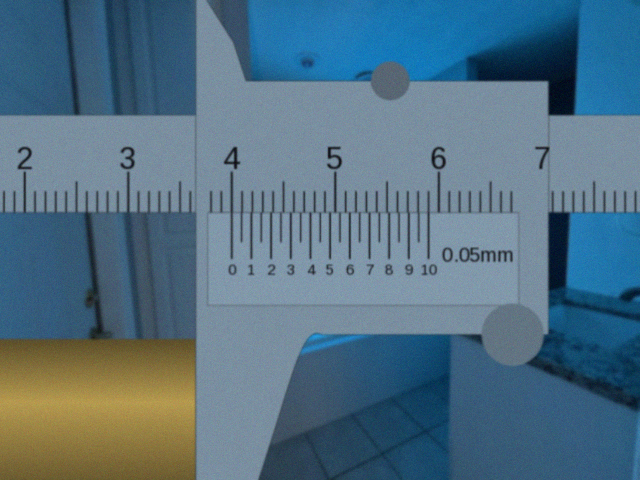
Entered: 40.0 mm
